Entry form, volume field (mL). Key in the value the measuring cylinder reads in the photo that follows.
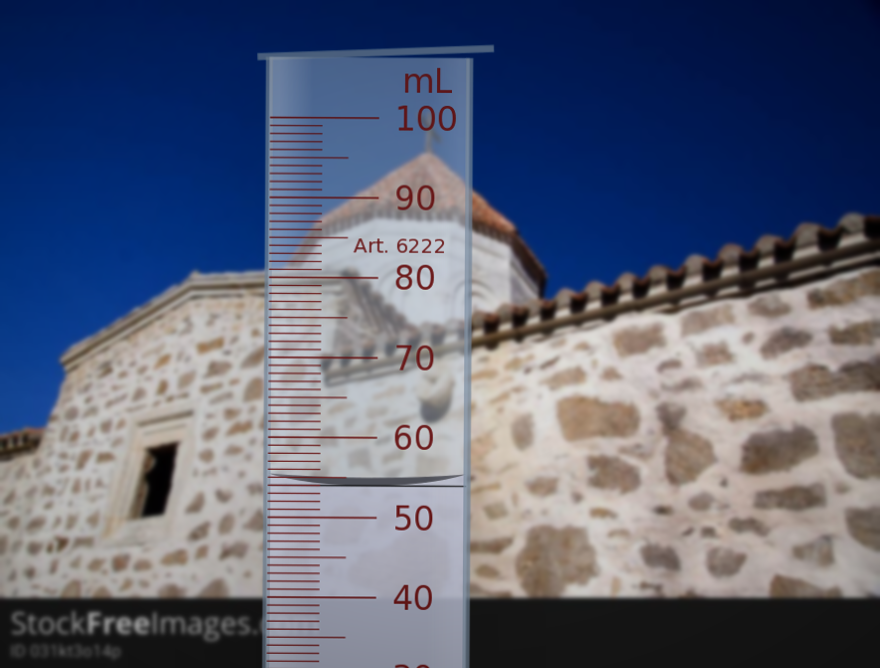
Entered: 54 mL
